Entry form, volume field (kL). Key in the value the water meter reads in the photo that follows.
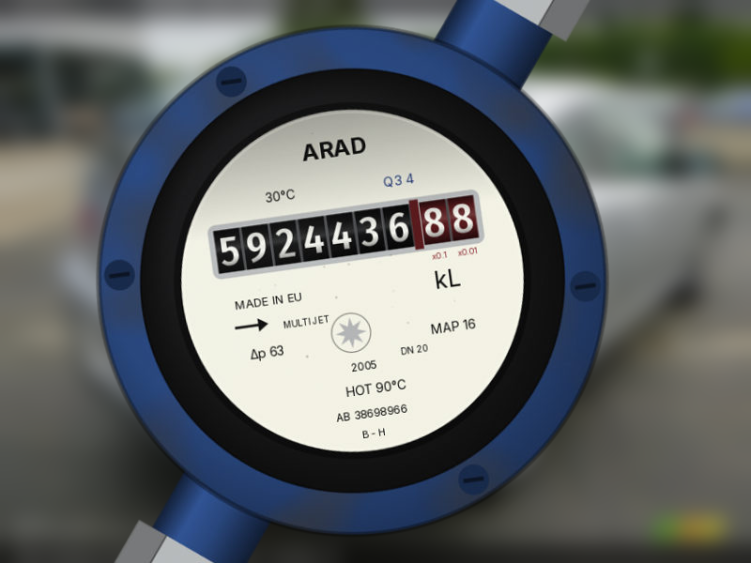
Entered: 5924436.88 kL
